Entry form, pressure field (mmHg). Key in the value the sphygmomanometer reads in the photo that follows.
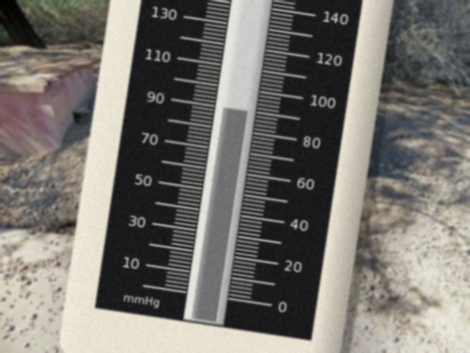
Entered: 90 mmHg
